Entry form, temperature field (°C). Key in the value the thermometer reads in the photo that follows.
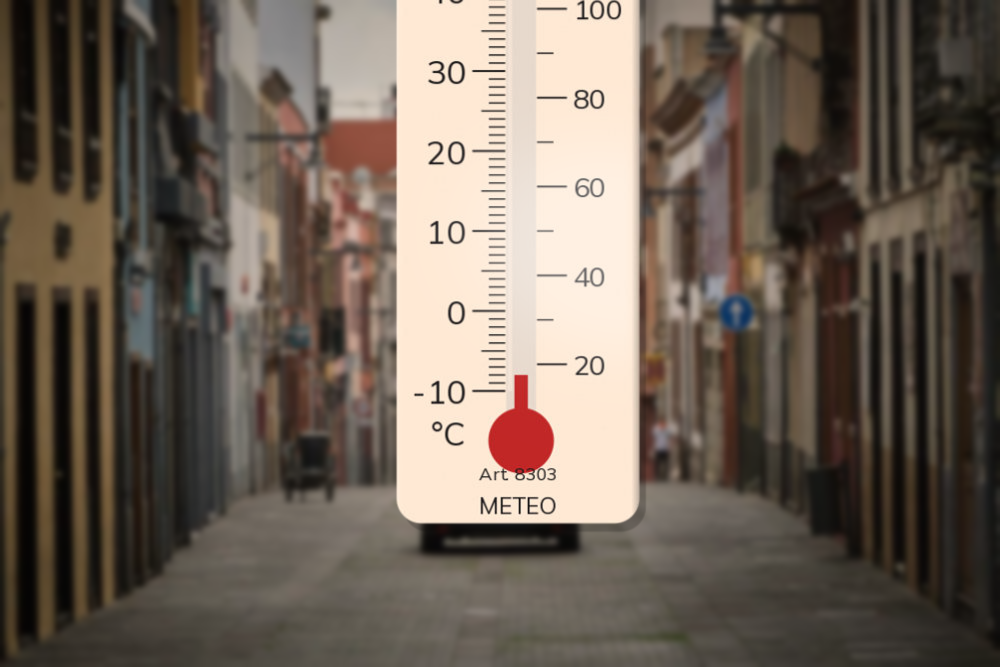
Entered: -8 °C
